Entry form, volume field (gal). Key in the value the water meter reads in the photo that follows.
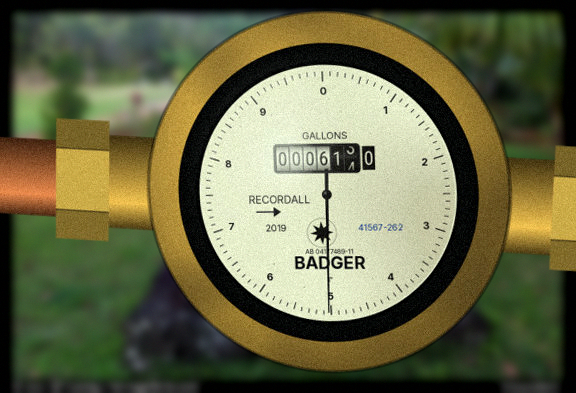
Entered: 6135.0 gal
